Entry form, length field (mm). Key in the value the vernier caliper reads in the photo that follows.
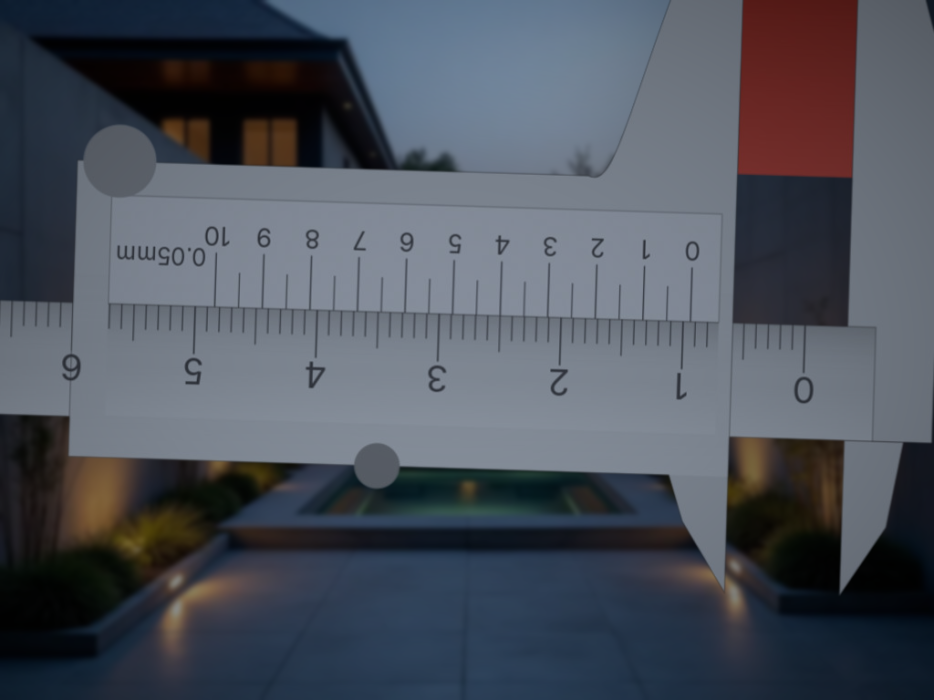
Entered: 9.4 mm
